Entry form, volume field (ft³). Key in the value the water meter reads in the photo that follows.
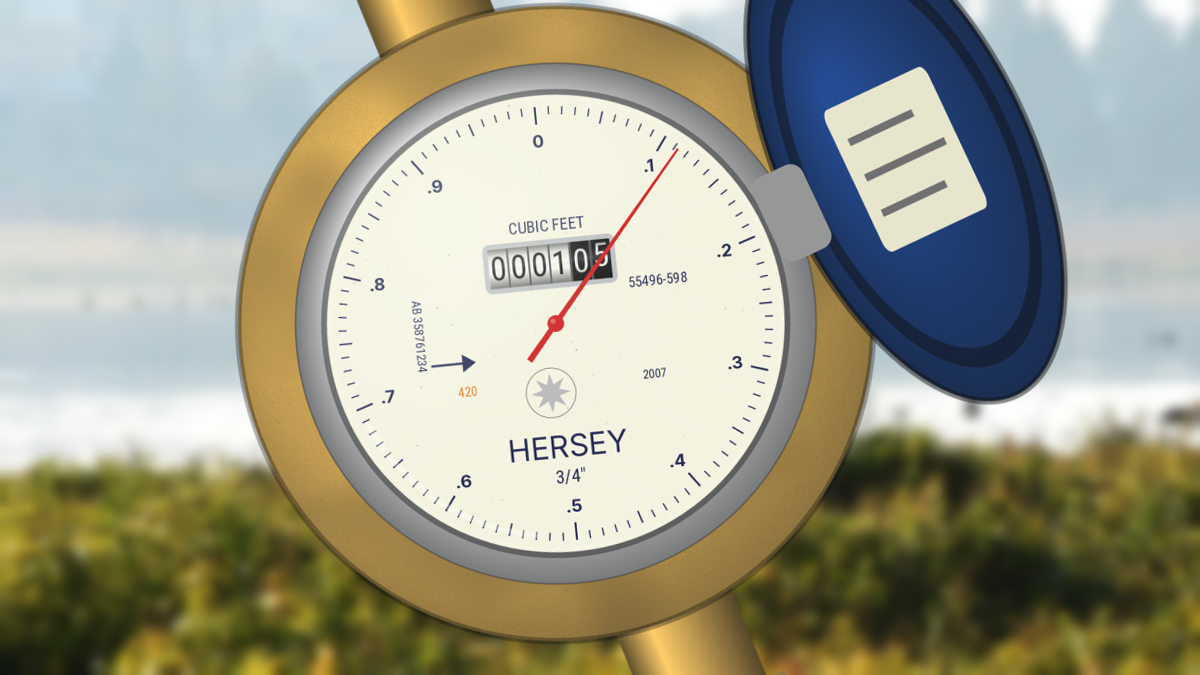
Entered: 105.11 ft³
